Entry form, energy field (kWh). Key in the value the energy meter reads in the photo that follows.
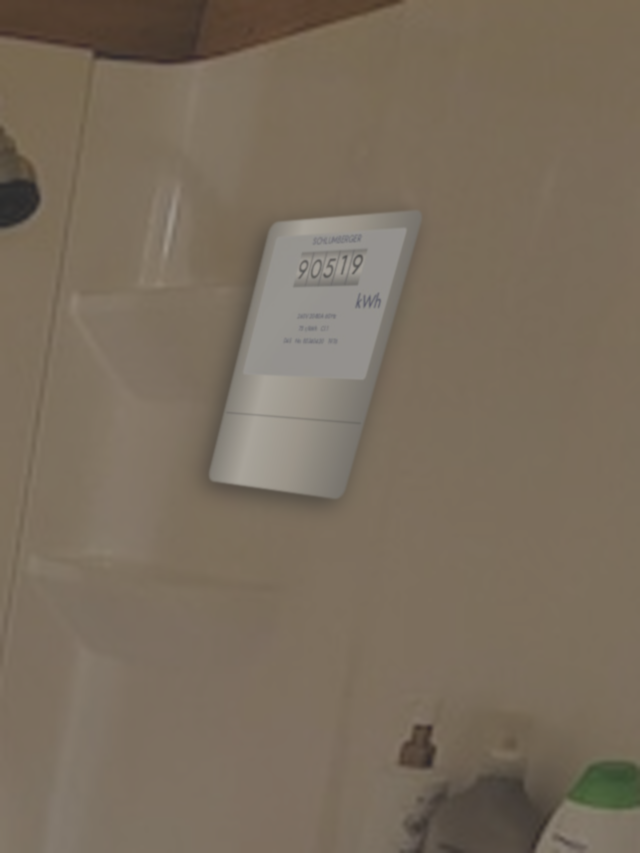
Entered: 90519 kWh
